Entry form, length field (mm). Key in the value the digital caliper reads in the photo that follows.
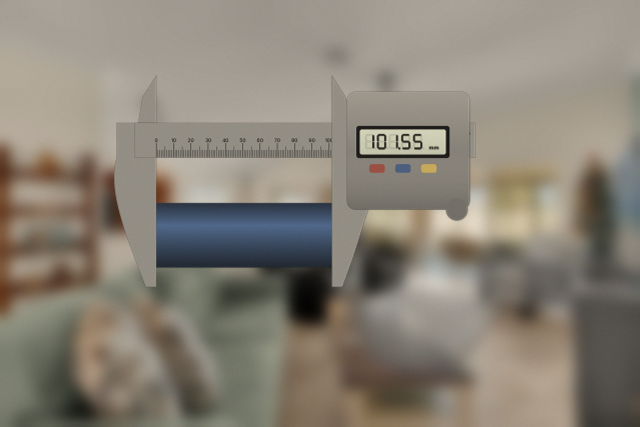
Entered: 101.55 mm
